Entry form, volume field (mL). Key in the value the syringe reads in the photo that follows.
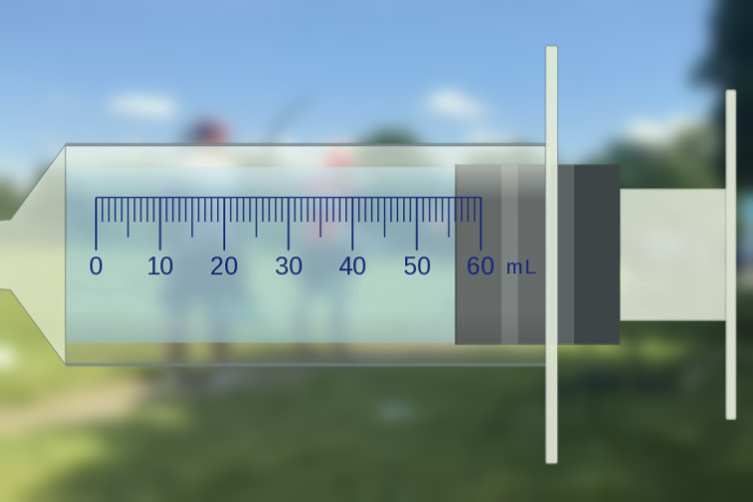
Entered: 56 mL
